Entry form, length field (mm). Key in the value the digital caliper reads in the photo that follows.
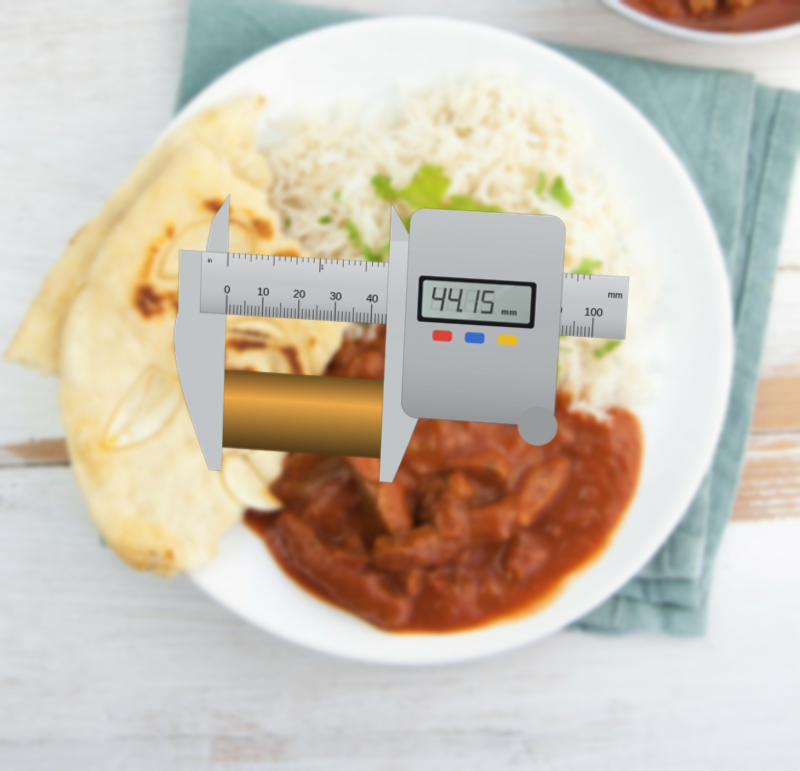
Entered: 44.15 mm
